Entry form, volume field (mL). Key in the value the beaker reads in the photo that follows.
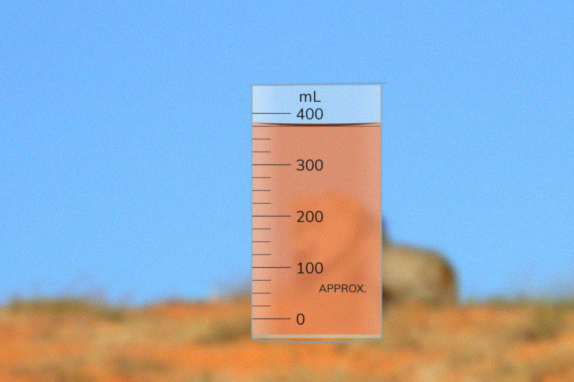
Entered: 375 mL
